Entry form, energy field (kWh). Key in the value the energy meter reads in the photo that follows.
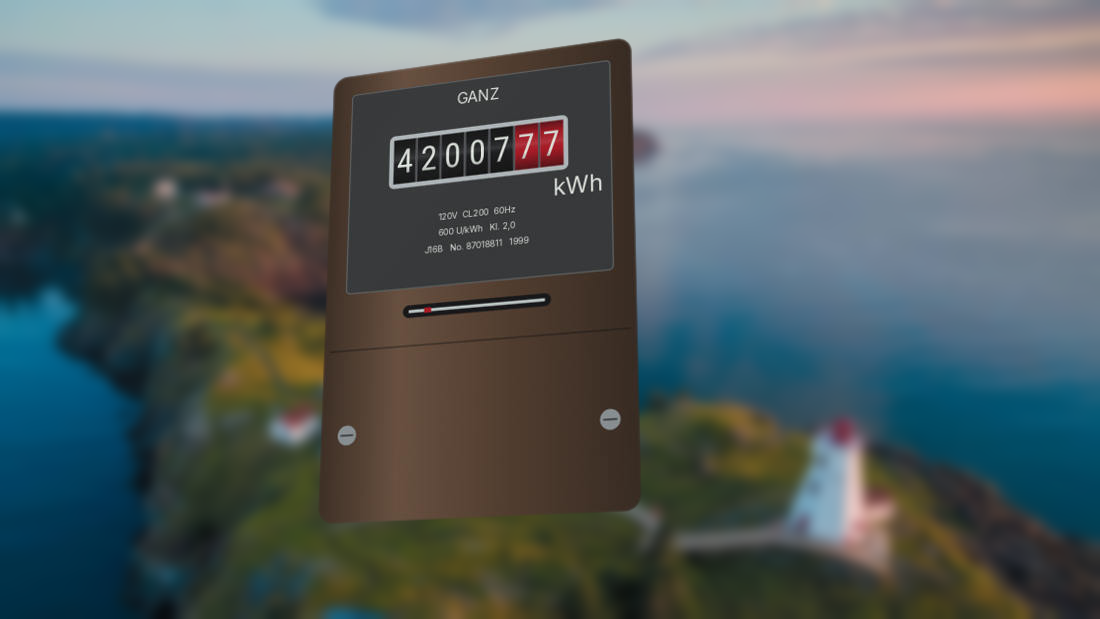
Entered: 42007.77 kWh
